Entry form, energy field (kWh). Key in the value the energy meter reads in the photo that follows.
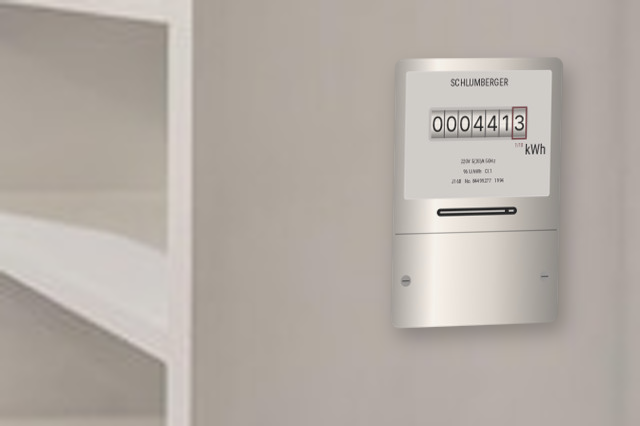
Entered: 441.3 kWh
